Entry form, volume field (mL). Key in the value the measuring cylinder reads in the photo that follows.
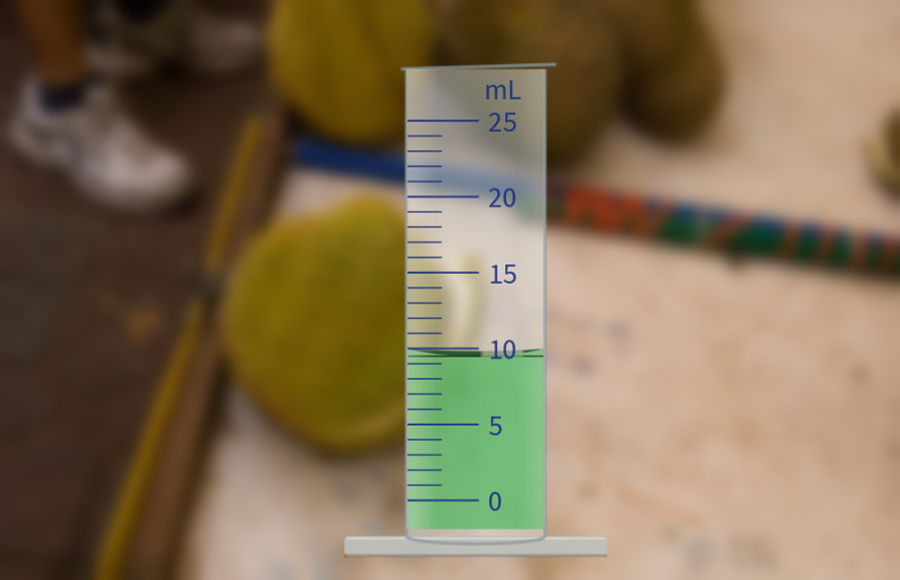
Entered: 9.5 mL
